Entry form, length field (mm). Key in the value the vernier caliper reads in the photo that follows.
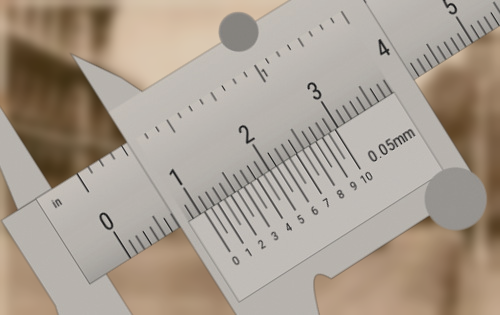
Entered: 10.6 mm
